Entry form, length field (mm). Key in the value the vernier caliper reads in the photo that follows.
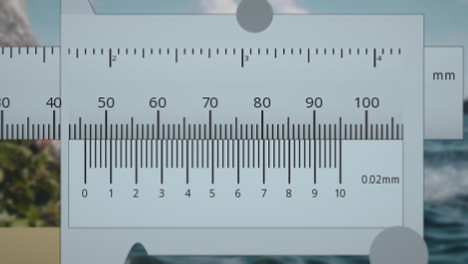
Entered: 46.0 mm
